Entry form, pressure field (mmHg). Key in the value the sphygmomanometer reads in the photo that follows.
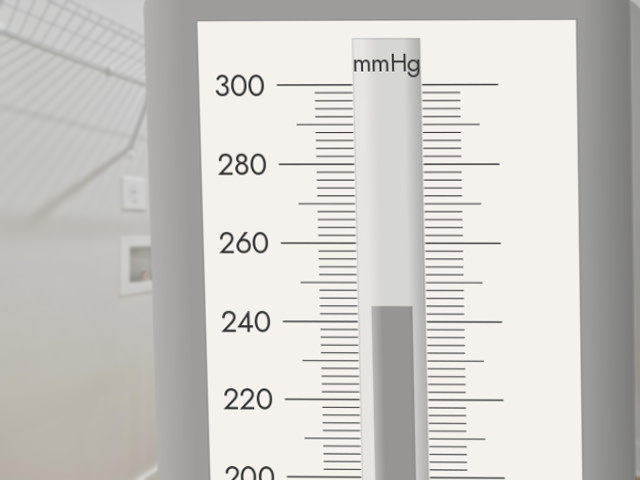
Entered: 244 mmHg
